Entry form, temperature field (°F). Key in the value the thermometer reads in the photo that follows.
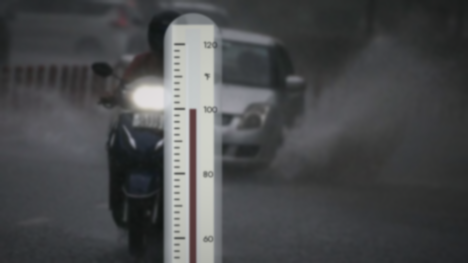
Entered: 100 °F
